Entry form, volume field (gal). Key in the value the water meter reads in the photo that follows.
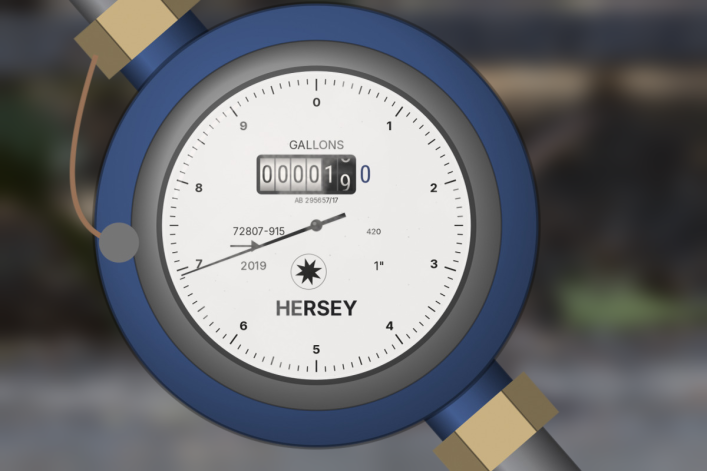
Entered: 186.9 gal
